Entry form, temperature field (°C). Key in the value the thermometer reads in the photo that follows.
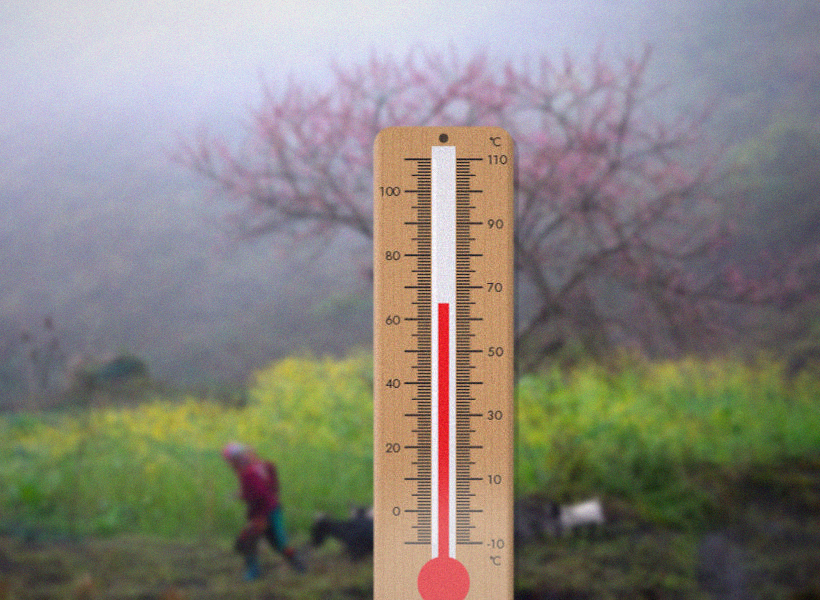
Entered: 65 °C
